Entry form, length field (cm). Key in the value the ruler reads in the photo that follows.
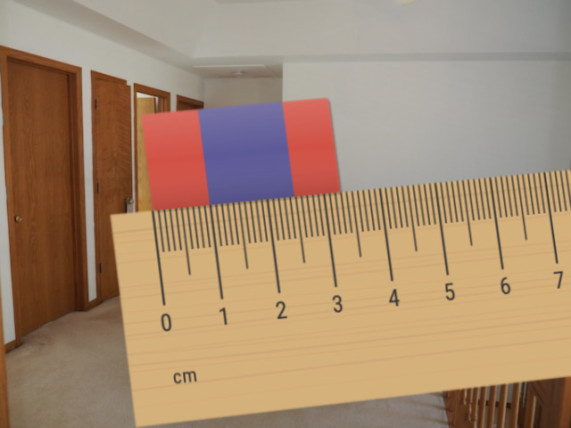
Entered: 3.3 cm
